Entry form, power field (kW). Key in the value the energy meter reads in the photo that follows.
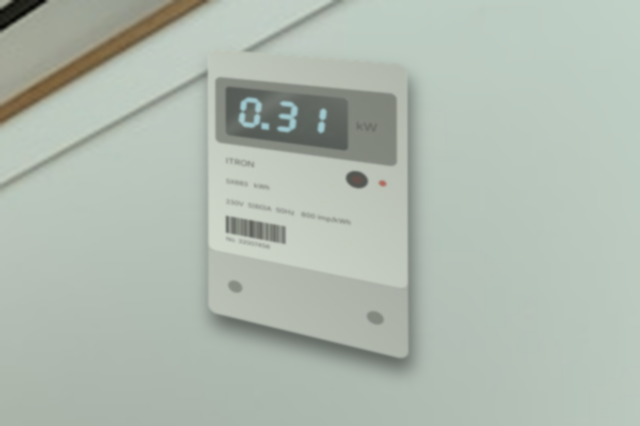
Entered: 0.31 kW
